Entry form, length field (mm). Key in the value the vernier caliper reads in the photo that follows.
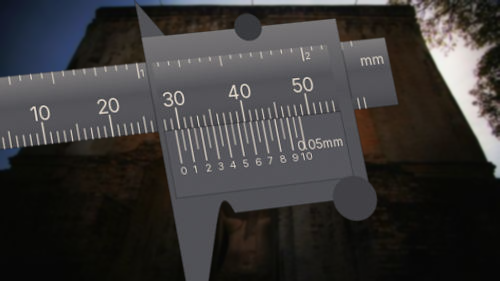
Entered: 29.4 mm
